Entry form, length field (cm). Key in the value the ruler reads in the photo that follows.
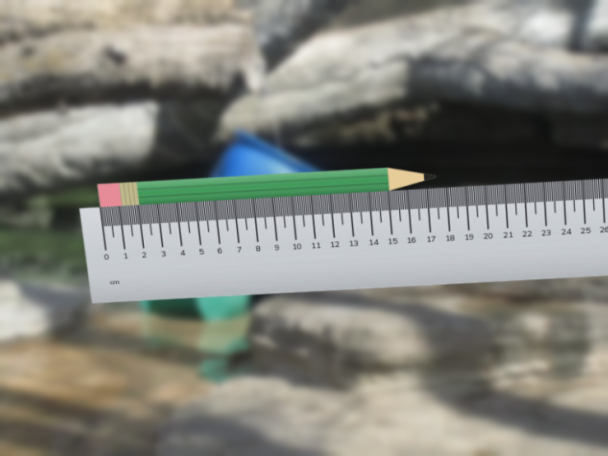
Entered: 17.5 cm
